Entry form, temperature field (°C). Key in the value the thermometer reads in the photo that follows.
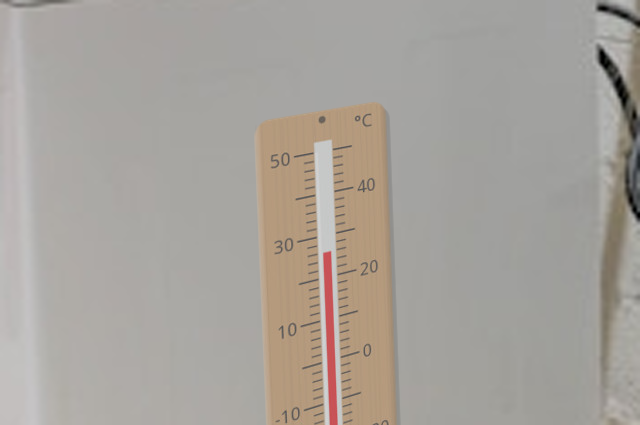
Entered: 26 °C
